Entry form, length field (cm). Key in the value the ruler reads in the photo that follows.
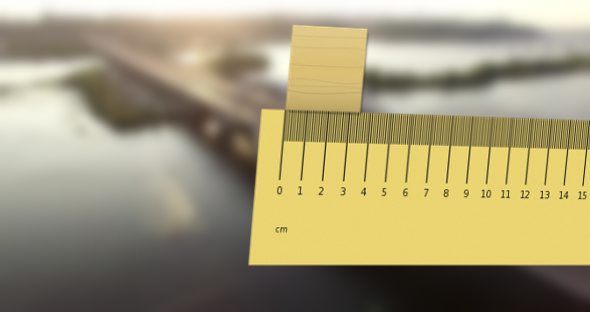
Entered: 3.5 cm
